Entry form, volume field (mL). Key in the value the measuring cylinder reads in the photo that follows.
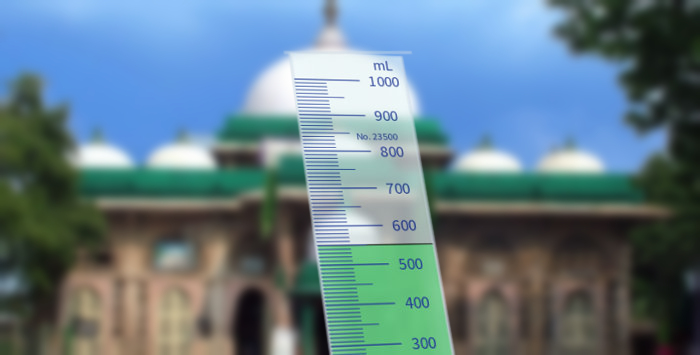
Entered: 550 mL
